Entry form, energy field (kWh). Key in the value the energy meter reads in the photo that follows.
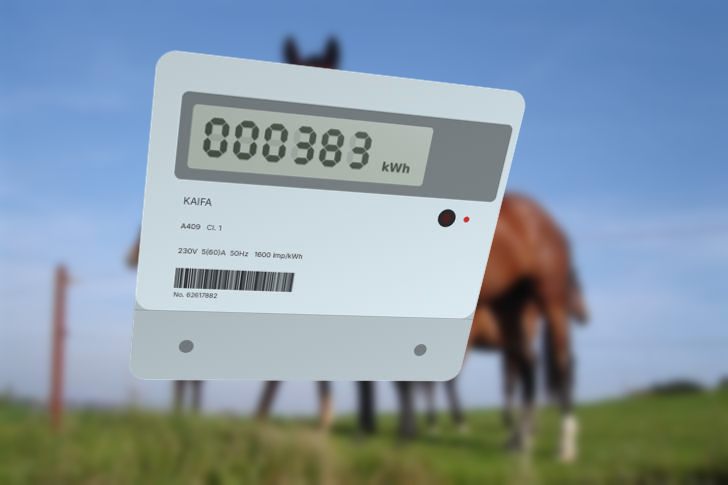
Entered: 383 kWh
